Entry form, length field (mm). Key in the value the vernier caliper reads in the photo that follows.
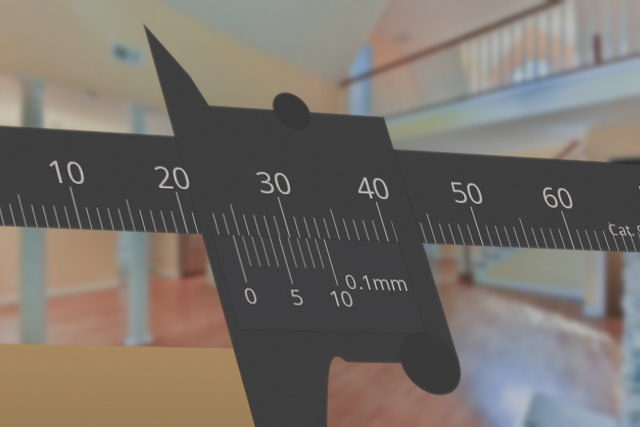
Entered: 24.4 mm
